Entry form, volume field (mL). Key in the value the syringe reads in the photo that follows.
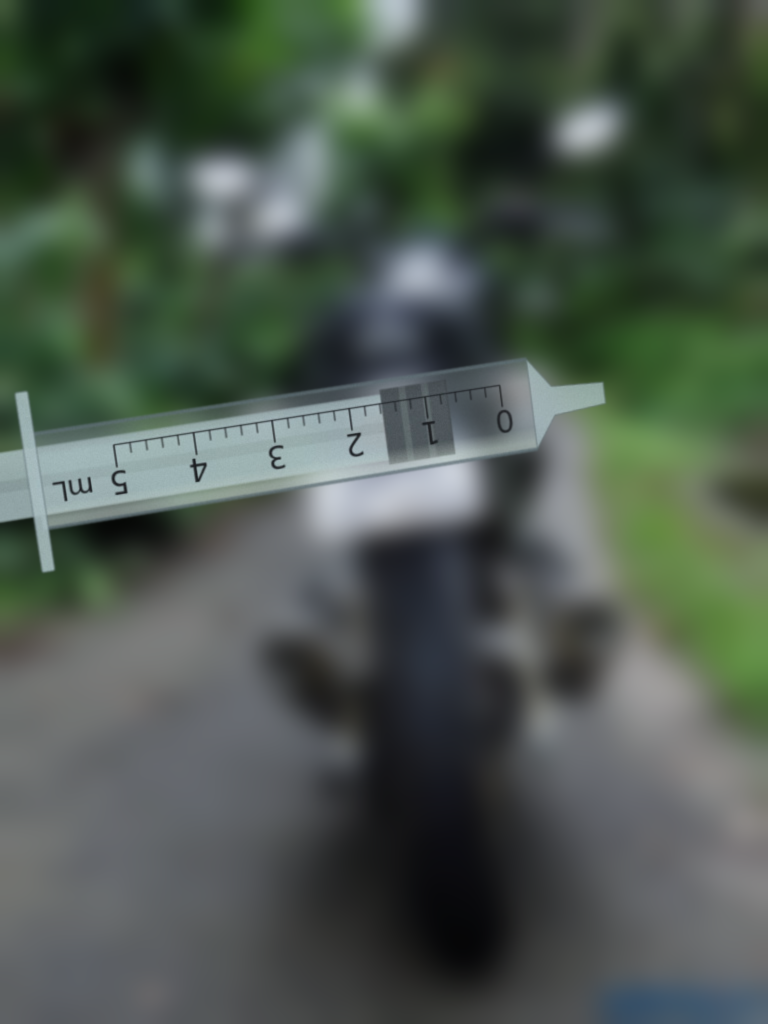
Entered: 0.7 mL
